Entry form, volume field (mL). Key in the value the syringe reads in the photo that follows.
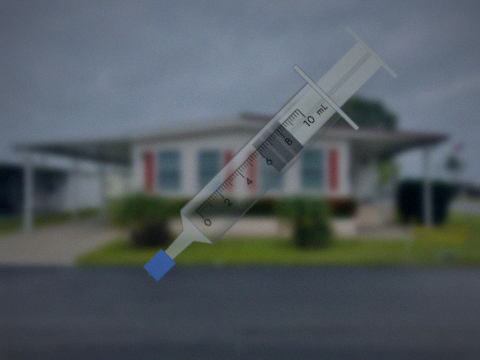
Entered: 6 mL
